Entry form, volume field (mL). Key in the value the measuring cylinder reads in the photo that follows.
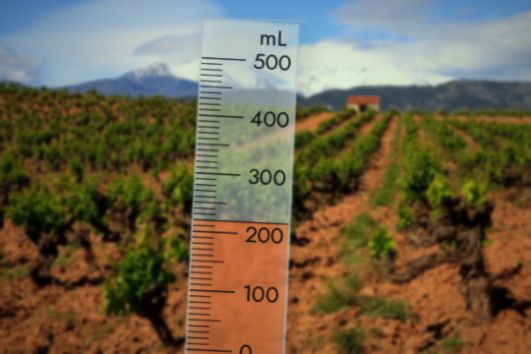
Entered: 220 mL
